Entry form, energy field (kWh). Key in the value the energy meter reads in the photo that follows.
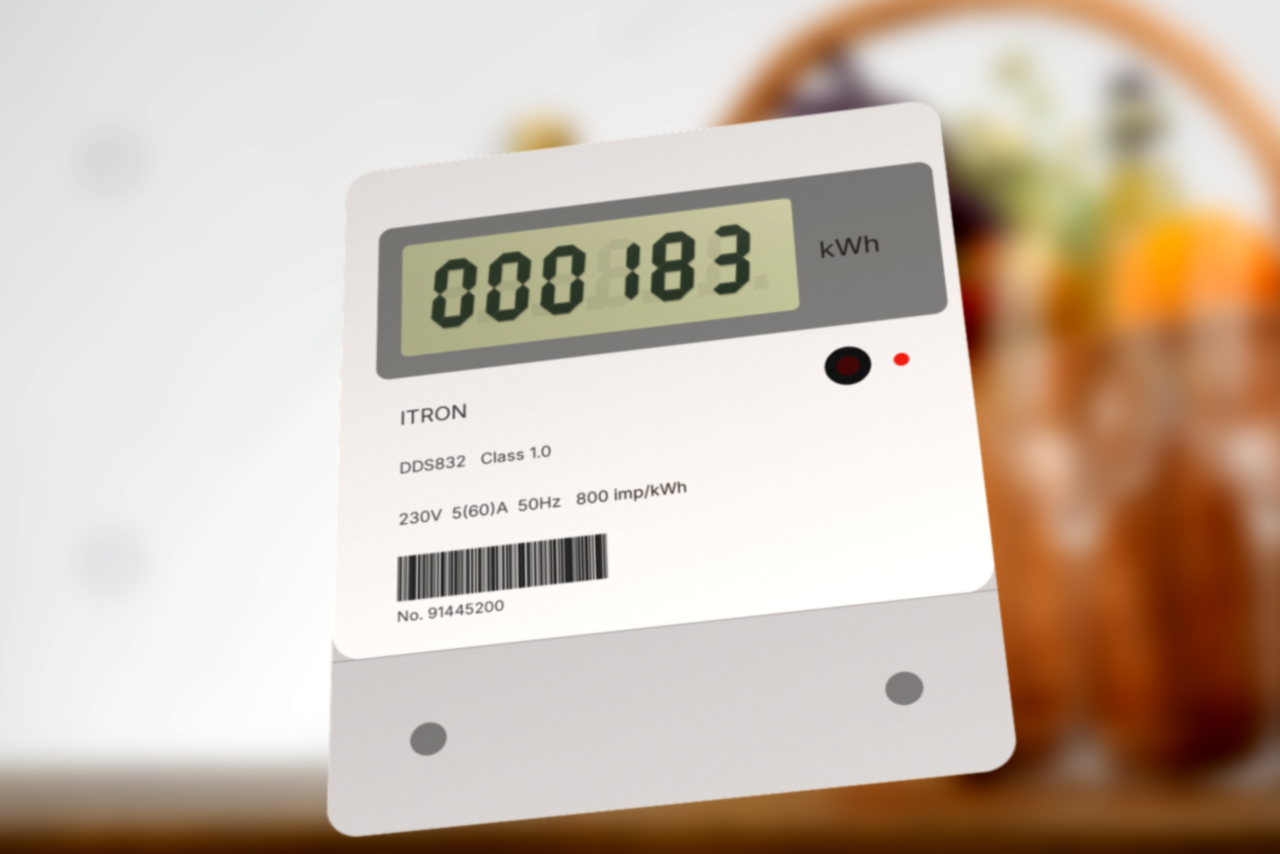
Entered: 183 kWh
